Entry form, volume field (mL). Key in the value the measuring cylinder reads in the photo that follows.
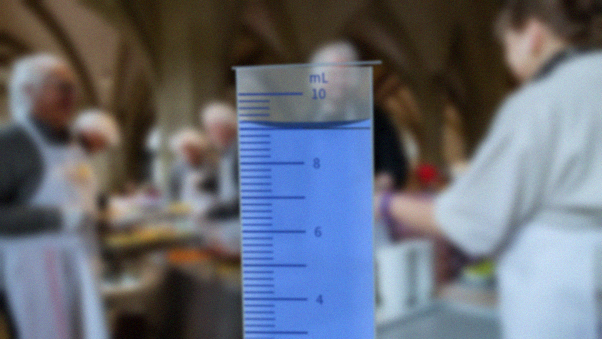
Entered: 9 mL
